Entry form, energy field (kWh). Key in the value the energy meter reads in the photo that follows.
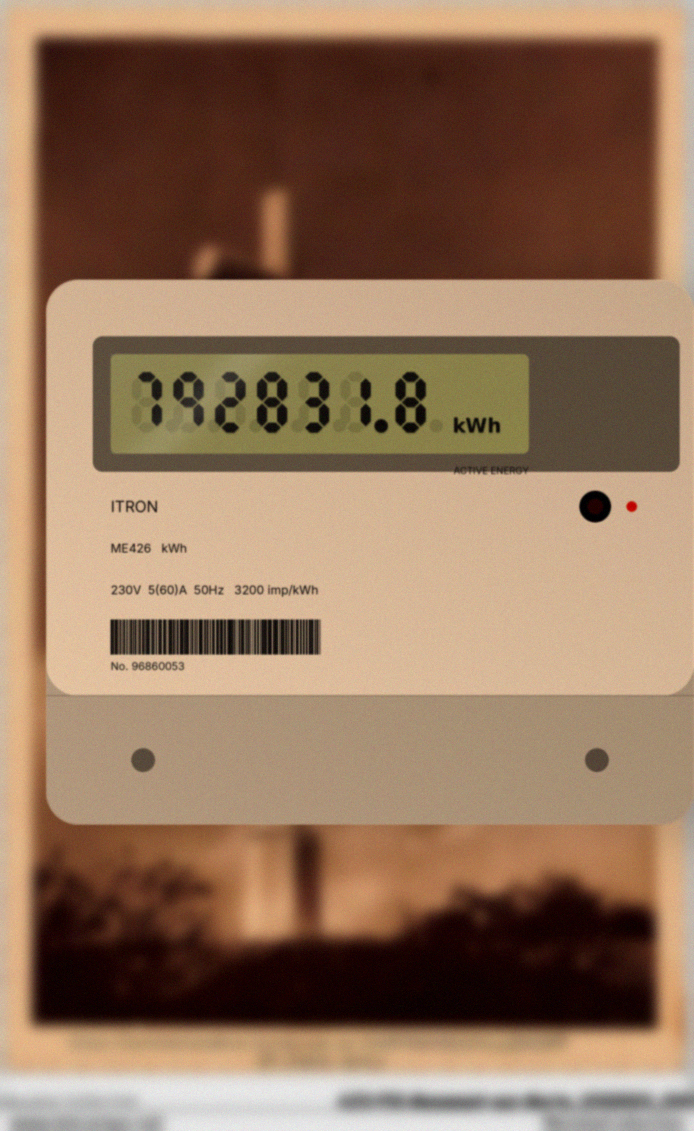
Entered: 792831.8 kWh
